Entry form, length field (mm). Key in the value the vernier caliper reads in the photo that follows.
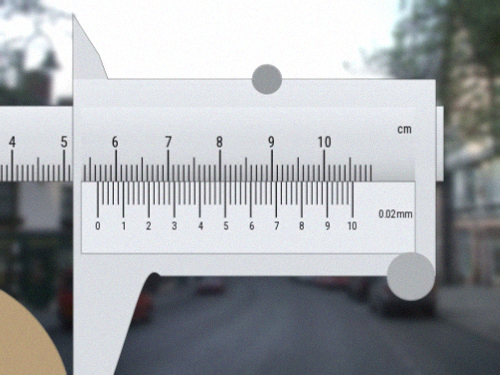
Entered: 56.5 mm
